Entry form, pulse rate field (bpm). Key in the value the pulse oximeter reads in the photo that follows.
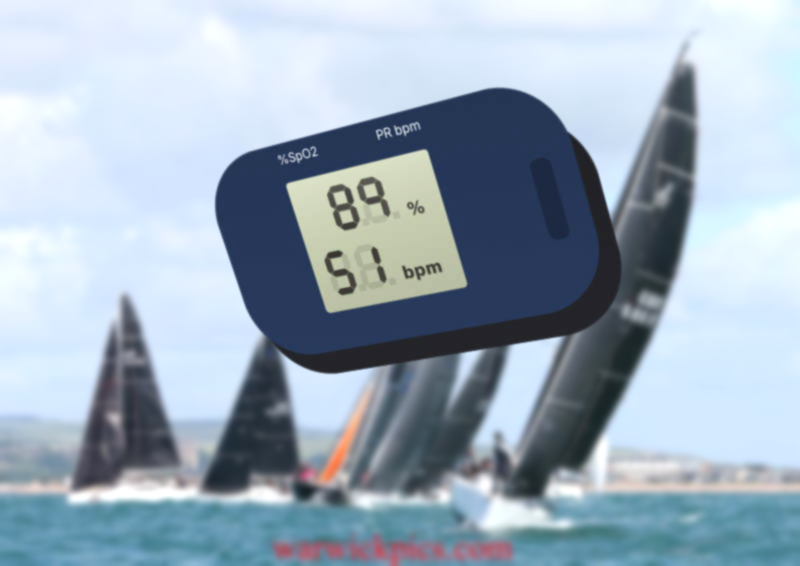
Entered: 51 bpm
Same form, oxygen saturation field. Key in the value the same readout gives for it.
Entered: 89 %
